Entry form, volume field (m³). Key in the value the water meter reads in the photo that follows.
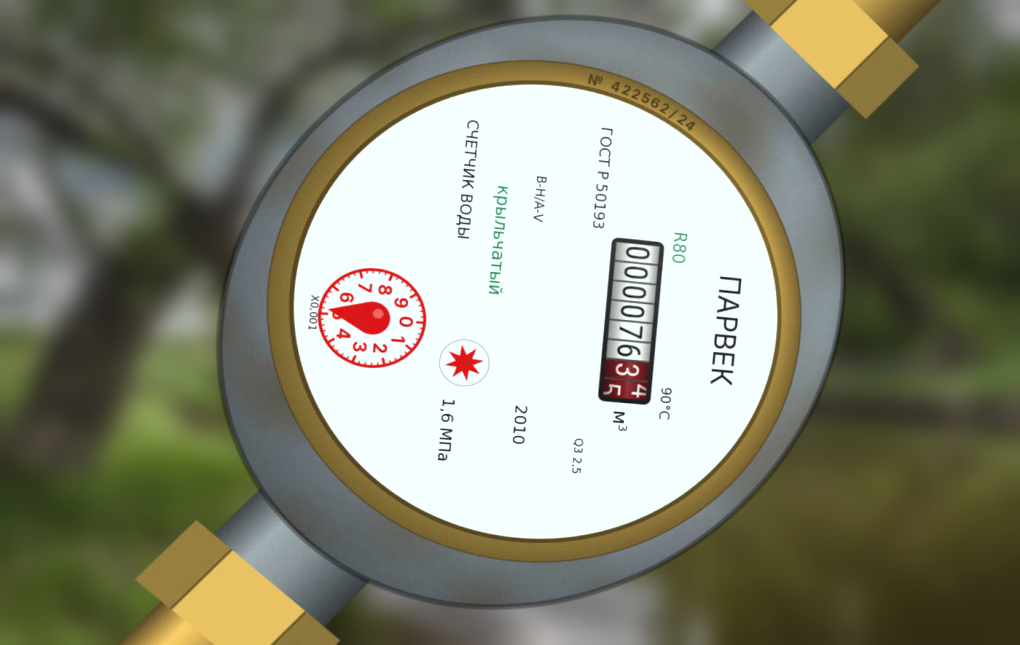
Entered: 76.345 m³
